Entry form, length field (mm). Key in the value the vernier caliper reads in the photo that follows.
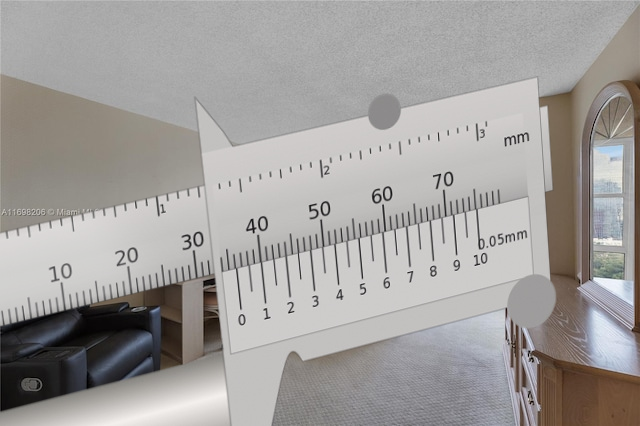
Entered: 36.2 mm
